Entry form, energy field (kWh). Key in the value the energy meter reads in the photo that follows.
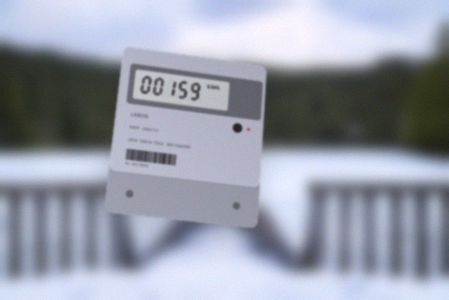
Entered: 159 kWh
